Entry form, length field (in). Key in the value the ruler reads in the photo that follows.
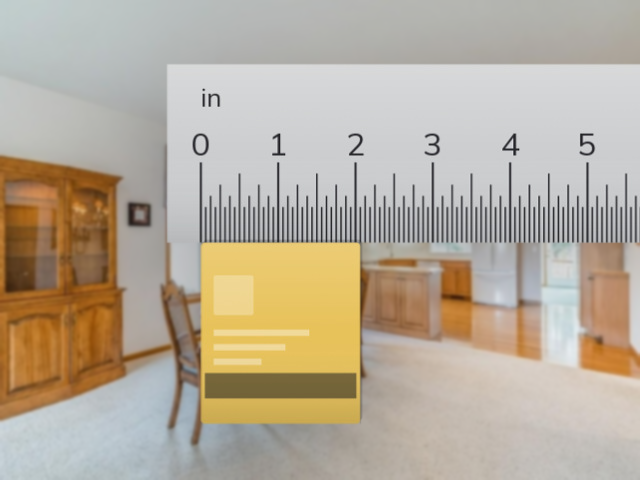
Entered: 2.0625 in
